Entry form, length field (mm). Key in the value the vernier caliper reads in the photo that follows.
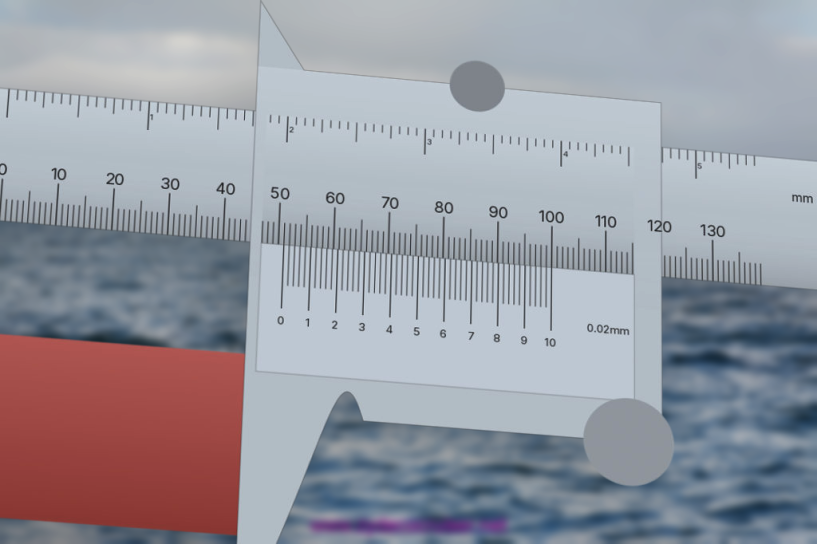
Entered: 51.0 mm
